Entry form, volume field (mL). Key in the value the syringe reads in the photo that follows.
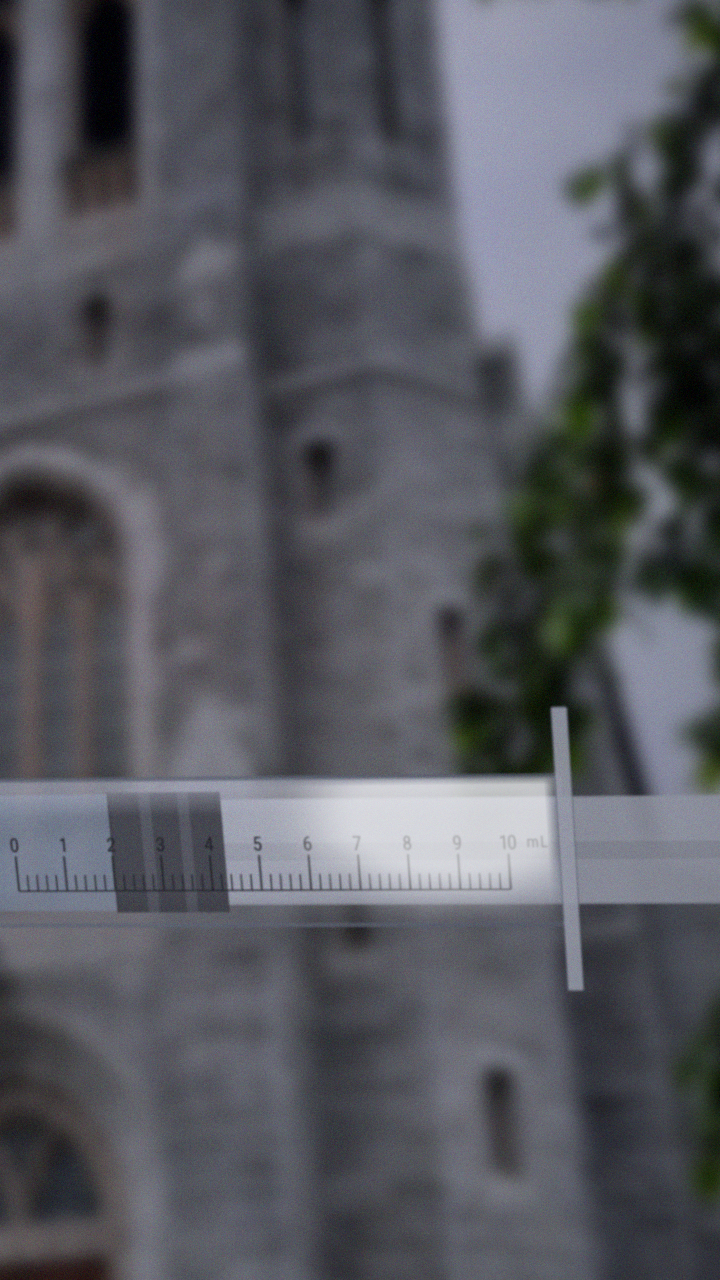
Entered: 2 mL
